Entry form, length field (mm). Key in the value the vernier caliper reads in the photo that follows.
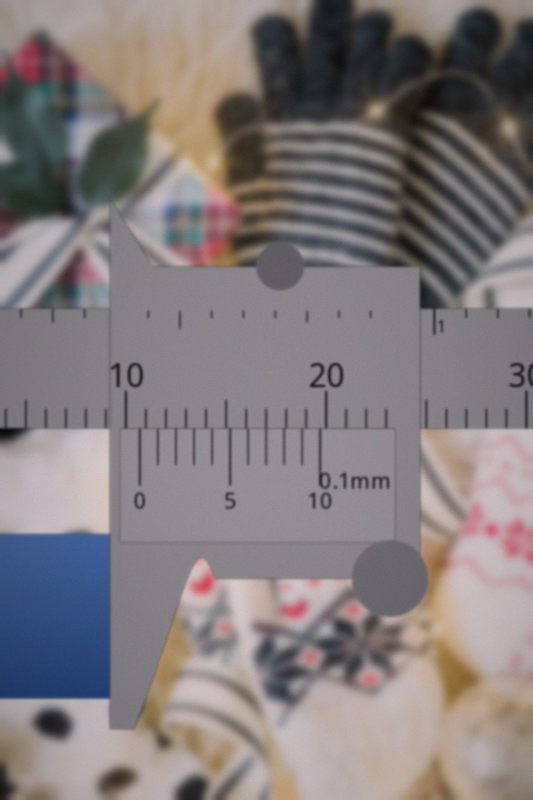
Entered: 10.7 mm
